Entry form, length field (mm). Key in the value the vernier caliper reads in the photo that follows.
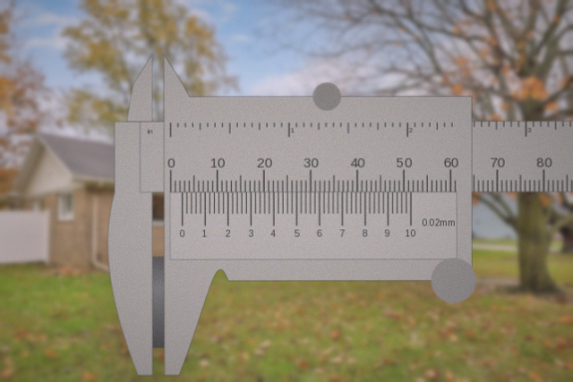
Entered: 2.5 mm
